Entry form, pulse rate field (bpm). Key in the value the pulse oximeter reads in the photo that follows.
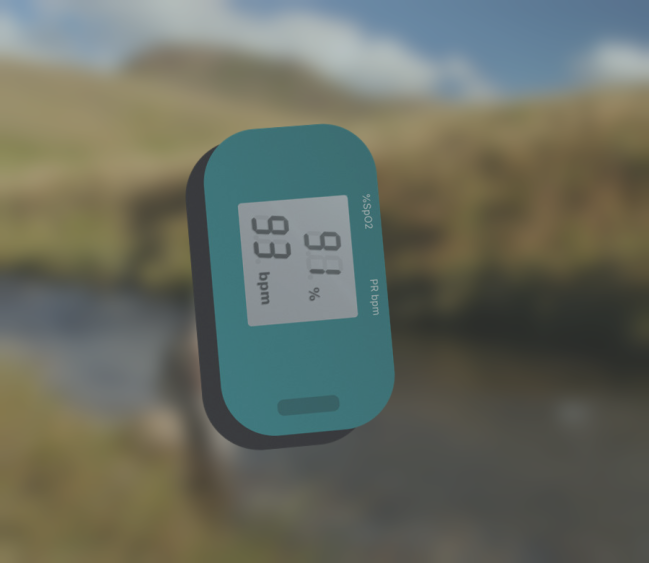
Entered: 93 bpm
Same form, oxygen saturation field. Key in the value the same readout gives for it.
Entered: 91 %
